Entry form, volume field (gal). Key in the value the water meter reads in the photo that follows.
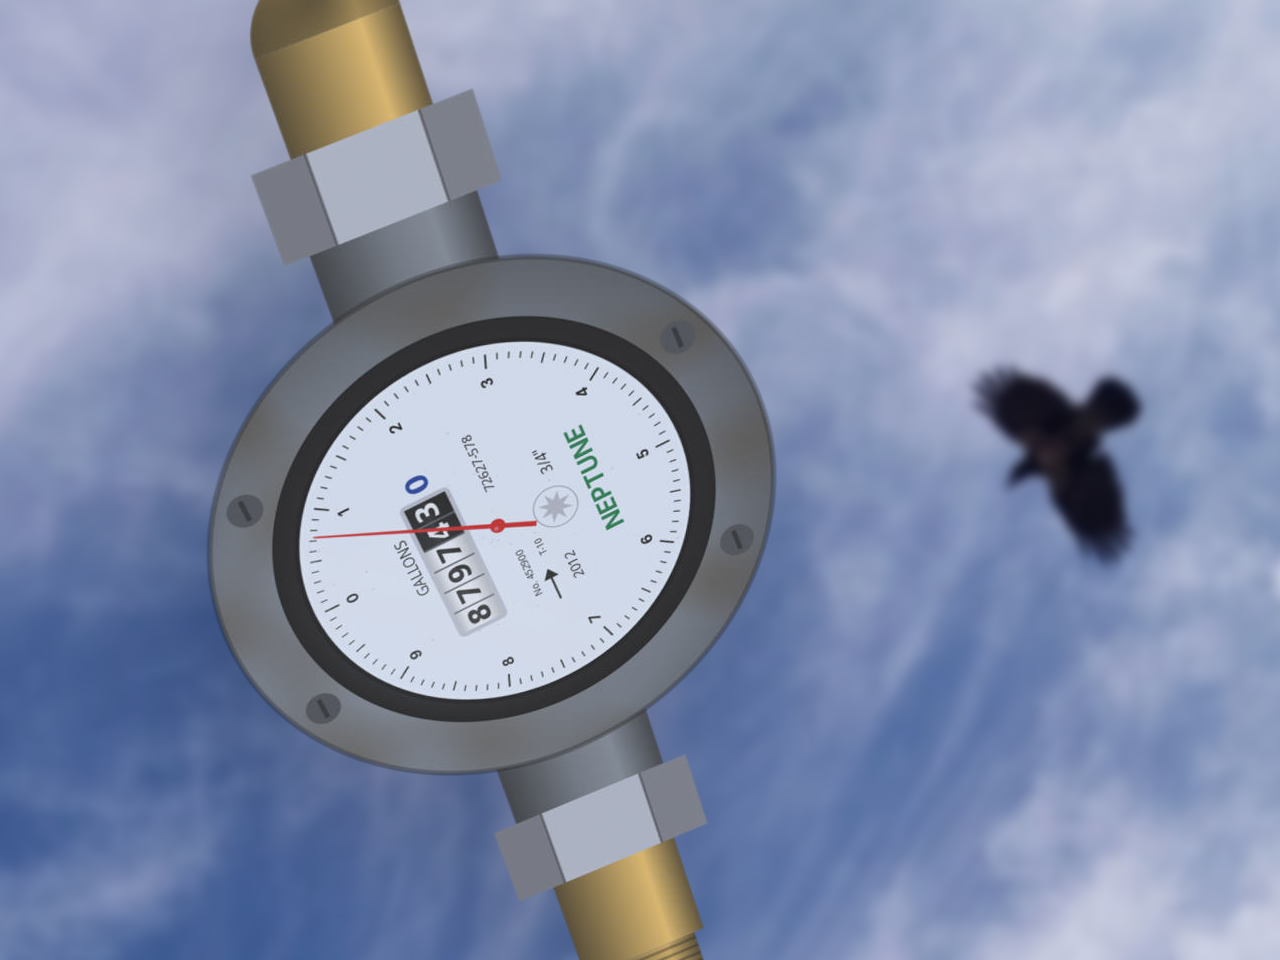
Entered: 8797430.7 gal
